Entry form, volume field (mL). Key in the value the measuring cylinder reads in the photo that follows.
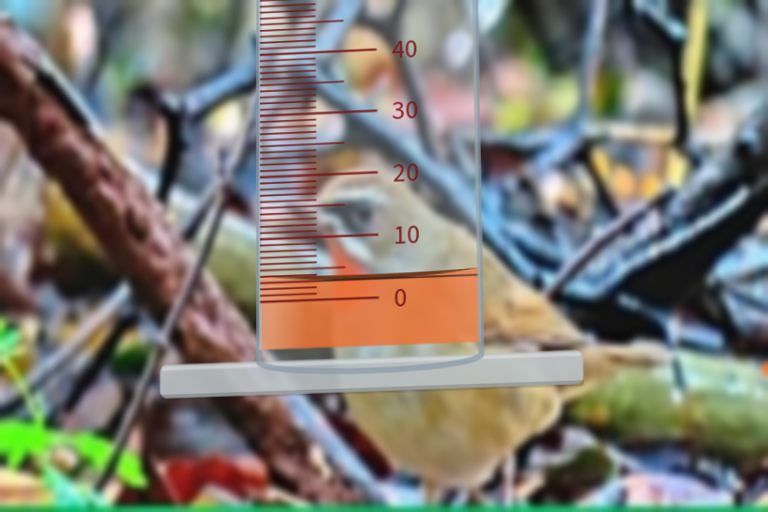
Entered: 3 mL
